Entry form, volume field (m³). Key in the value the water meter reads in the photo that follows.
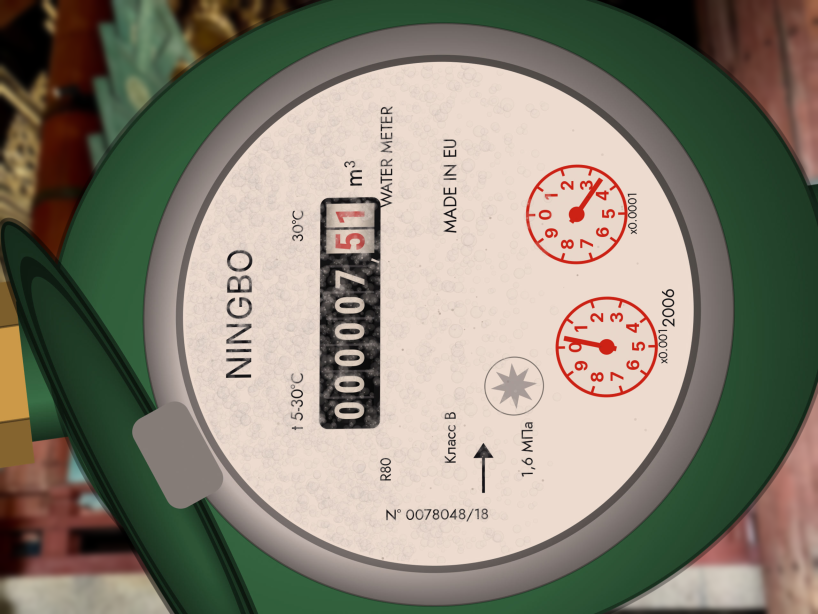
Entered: 7.5103 m³
